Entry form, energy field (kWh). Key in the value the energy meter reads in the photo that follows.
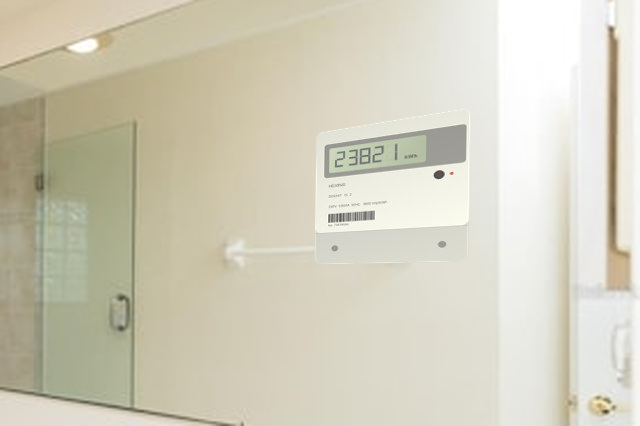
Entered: 23821 kWh
